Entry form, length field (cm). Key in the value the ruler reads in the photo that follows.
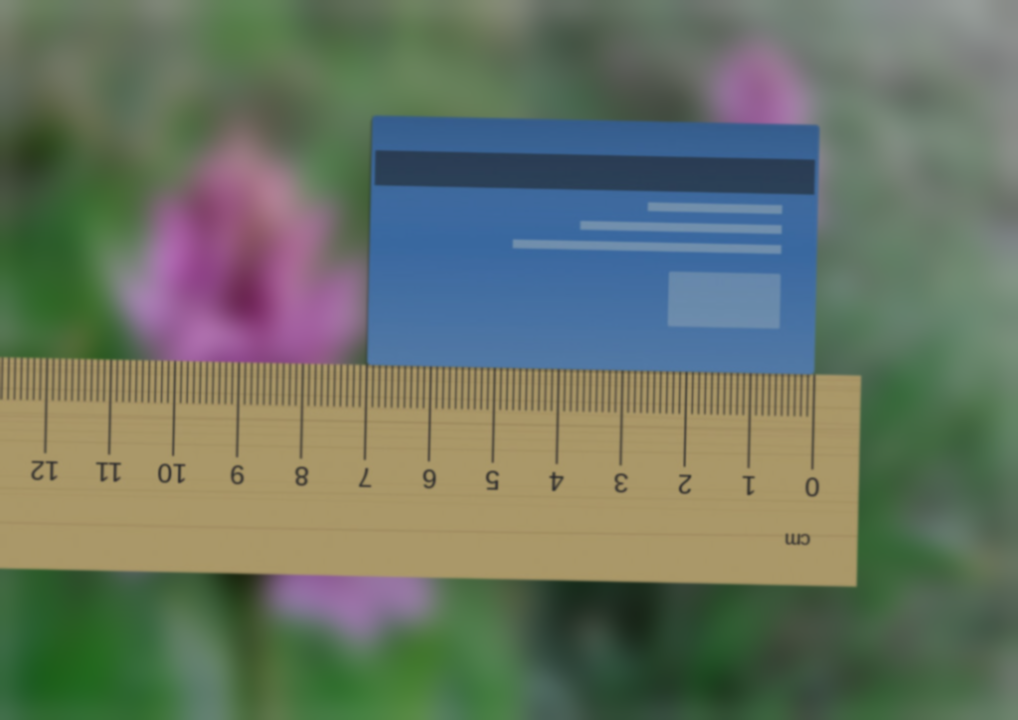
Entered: 7 cm
